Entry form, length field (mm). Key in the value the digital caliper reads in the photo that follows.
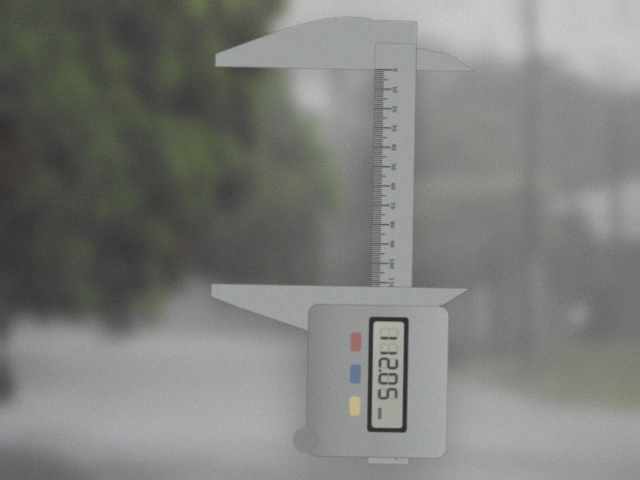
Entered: 112.05 mm
